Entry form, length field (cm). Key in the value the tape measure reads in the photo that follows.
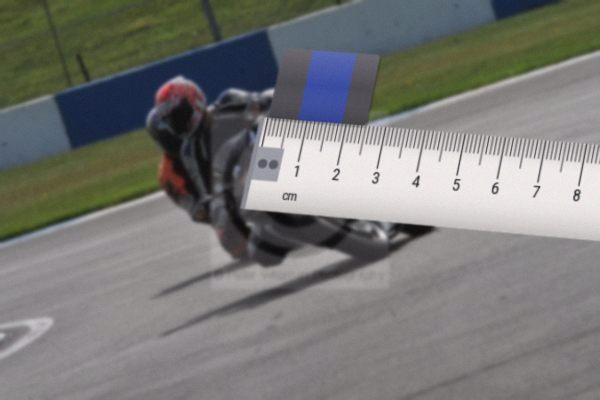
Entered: 2.5 cm
